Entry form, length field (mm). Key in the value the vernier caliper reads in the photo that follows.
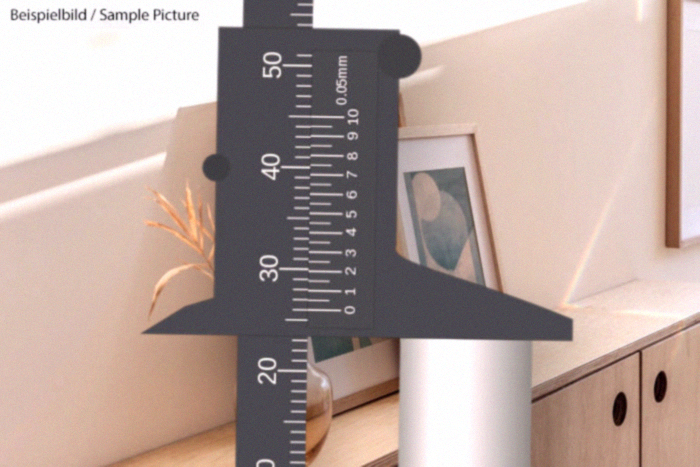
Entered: 26.0 mm
